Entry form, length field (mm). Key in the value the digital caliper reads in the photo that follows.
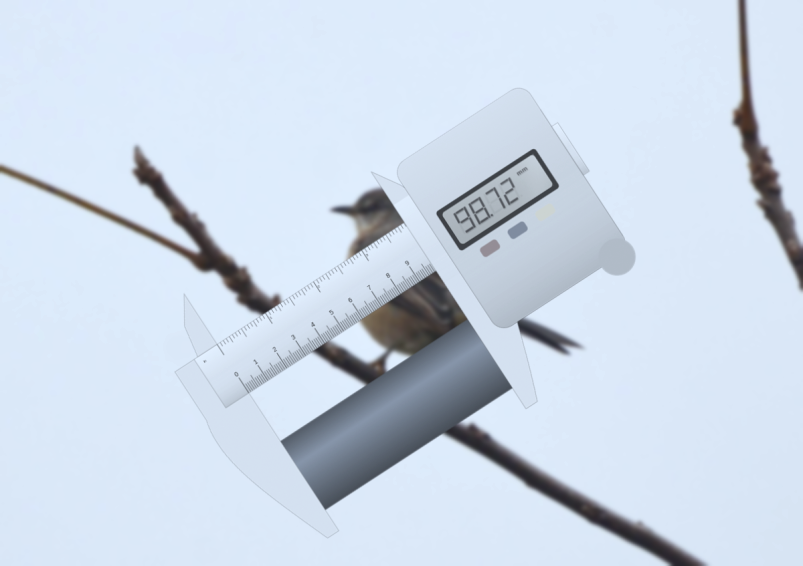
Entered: 98.72 mm
